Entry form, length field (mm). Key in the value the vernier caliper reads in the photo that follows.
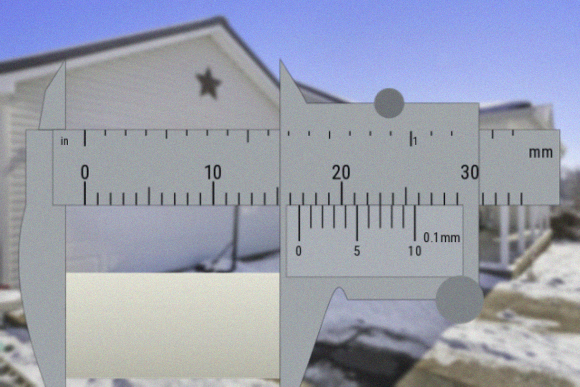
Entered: 16.7 mm
